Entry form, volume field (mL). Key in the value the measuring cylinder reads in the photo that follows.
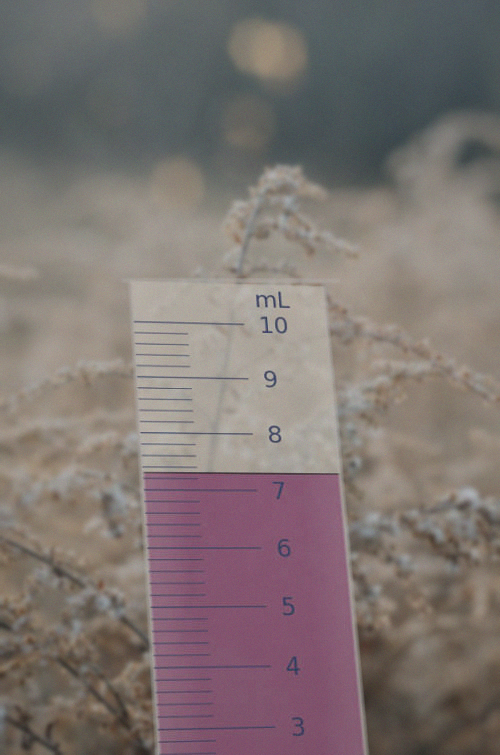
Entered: 7.3 mL
